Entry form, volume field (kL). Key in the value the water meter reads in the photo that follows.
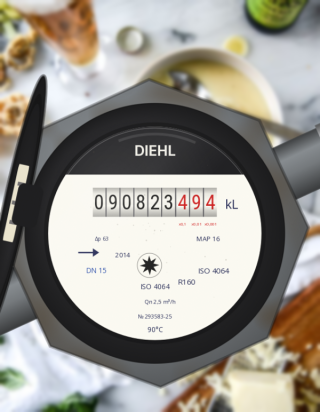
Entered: 90823.494 kL
